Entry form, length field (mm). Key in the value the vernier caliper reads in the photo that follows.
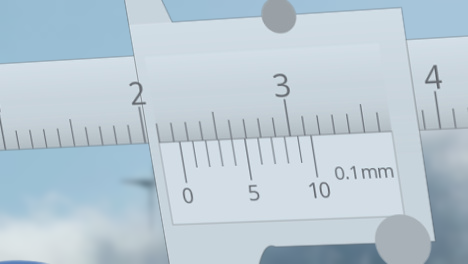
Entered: 22.4 mm
